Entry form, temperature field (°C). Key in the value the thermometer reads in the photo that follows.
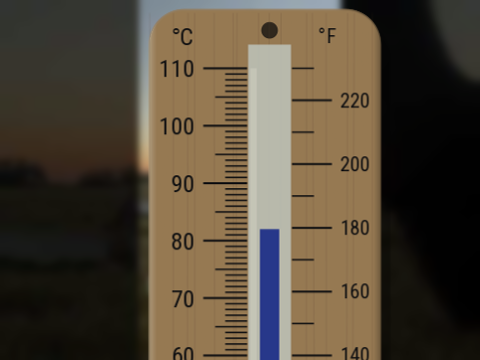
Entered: 82 °C
